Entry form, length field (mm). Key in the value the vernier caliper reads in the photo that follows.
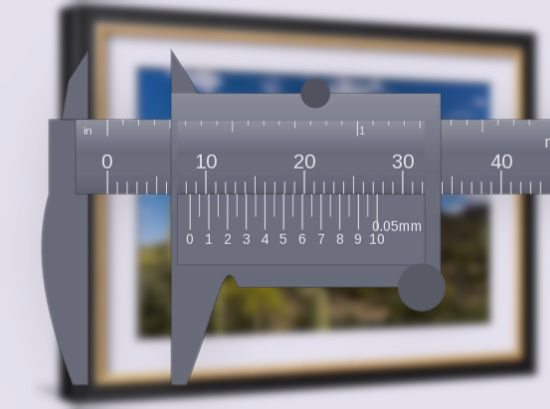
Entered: 8.4 mm
